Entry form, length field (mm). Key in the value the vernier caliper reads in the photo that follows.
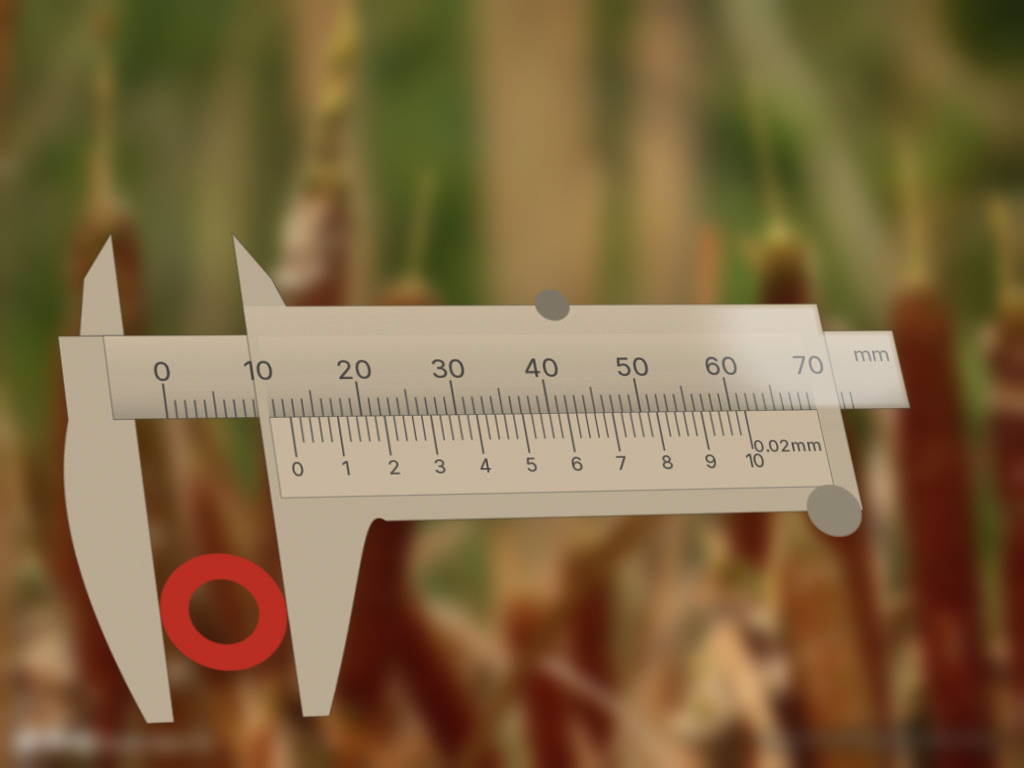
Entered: 12.6 mm
